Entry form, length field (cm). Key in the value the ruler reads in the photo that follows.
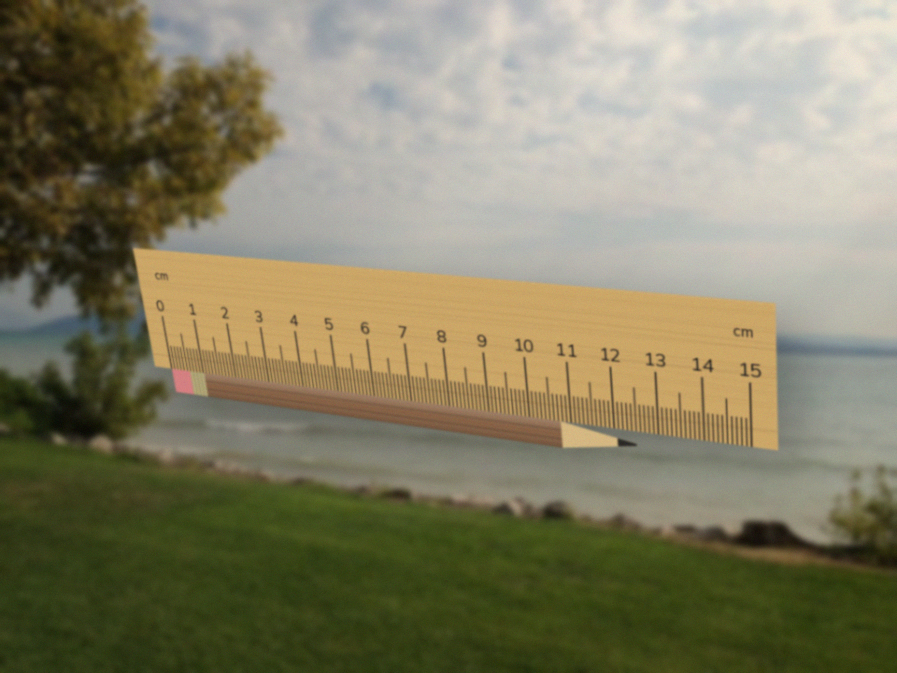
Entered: 12.5 cm
